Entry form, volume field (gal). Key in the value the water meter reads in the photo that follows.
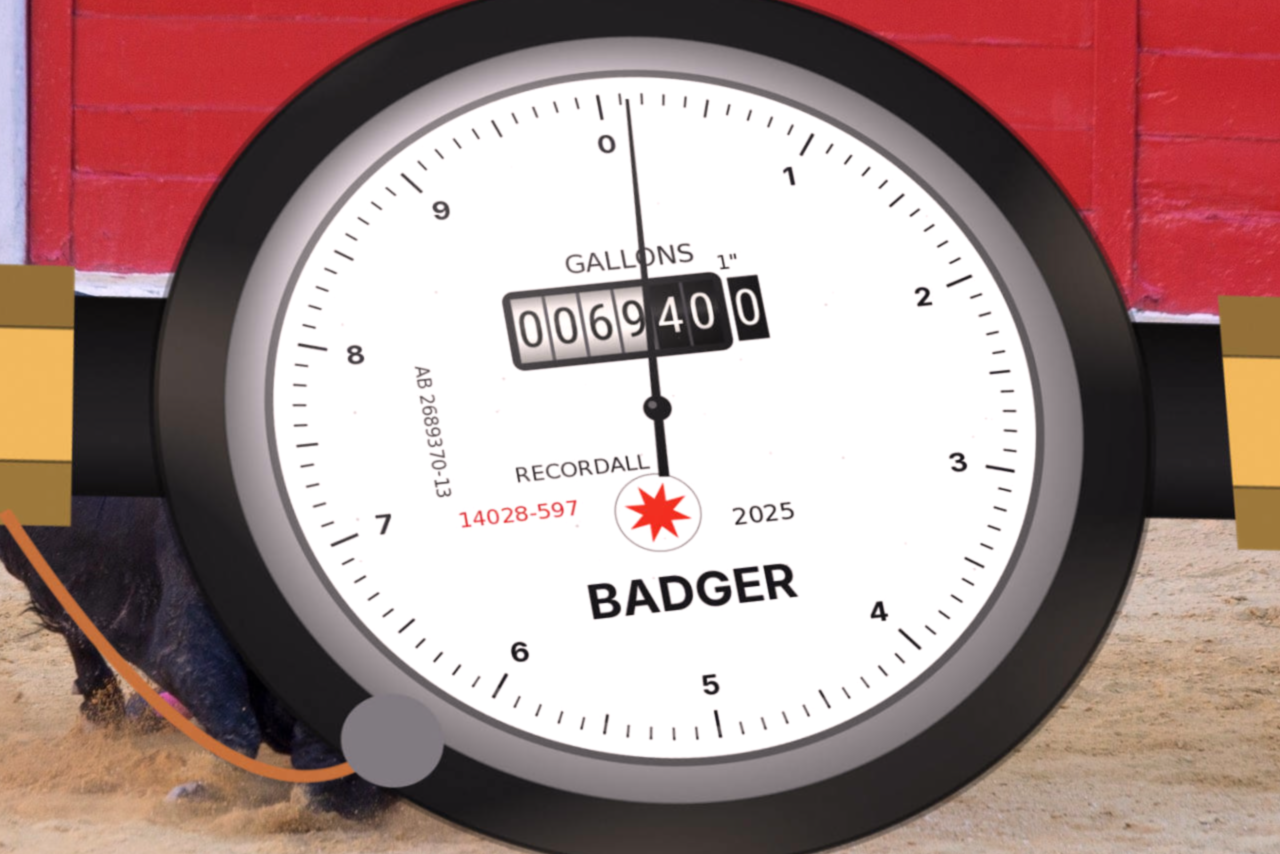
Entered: 69400.1 gal
